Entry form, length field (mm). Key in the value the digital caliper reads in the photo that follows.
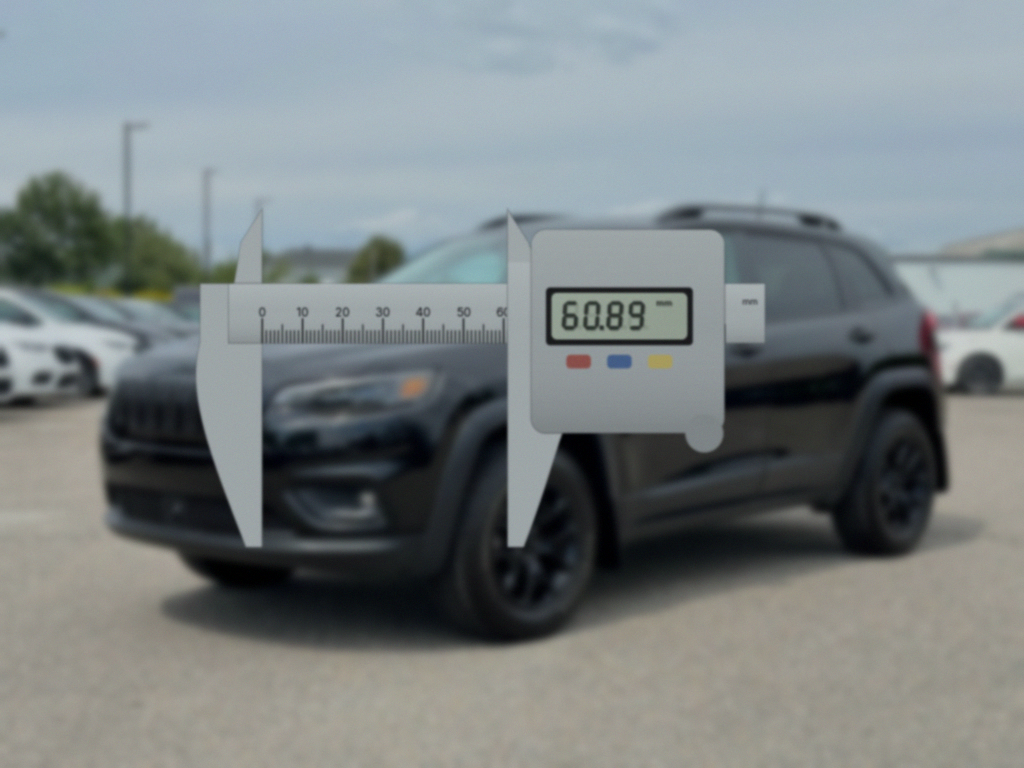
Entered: 60.89 mm
